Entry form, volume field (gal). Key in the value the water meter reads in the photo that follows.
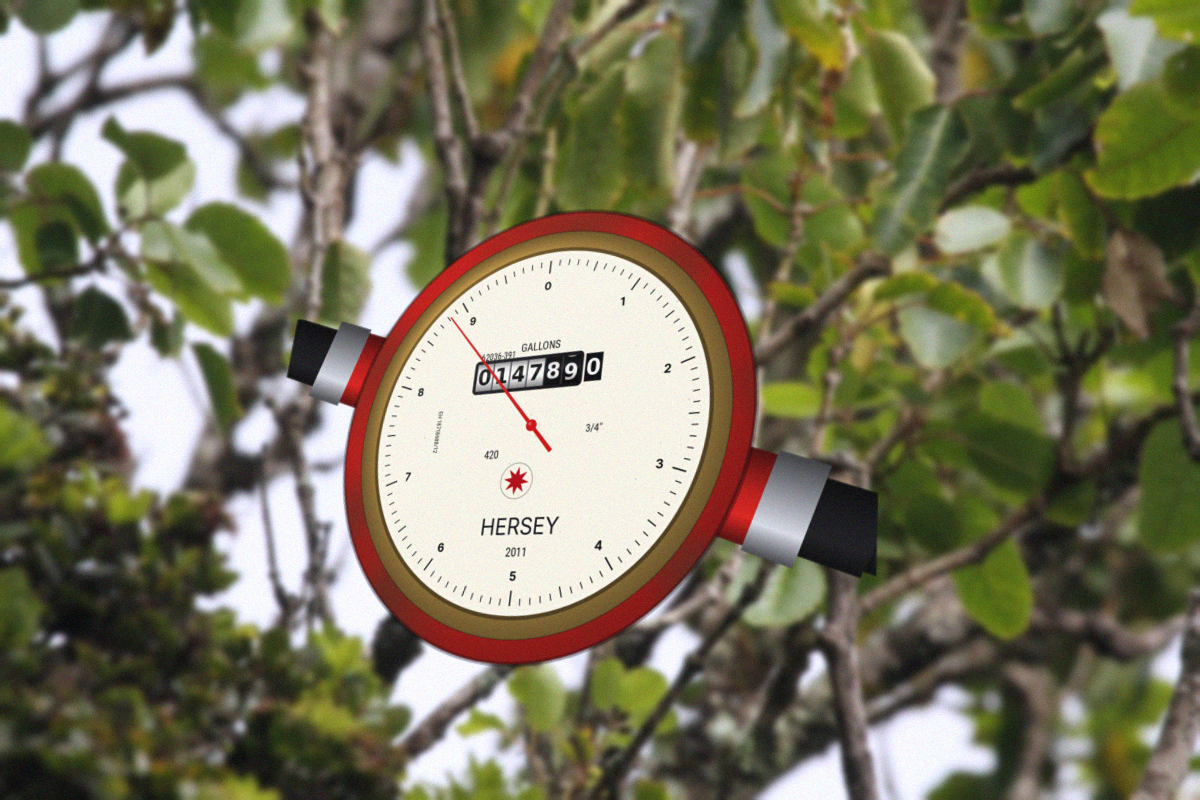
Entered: 147888.8 gal
